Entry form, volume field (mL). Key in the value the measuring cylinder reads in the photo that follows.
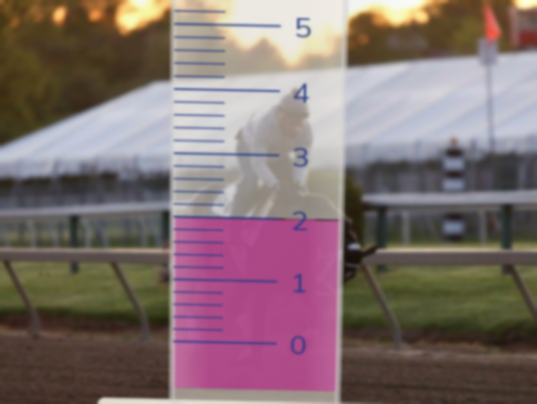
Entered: 2 mL
